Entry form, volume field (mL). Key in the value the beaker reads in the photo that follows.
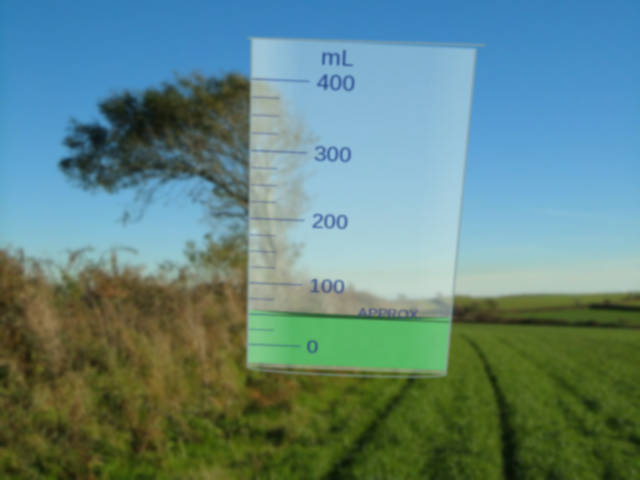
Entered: 50 mL
